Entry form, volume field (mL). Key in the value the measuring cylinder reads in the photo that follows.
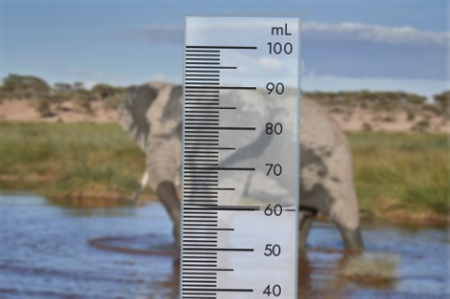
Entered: 60 mL
